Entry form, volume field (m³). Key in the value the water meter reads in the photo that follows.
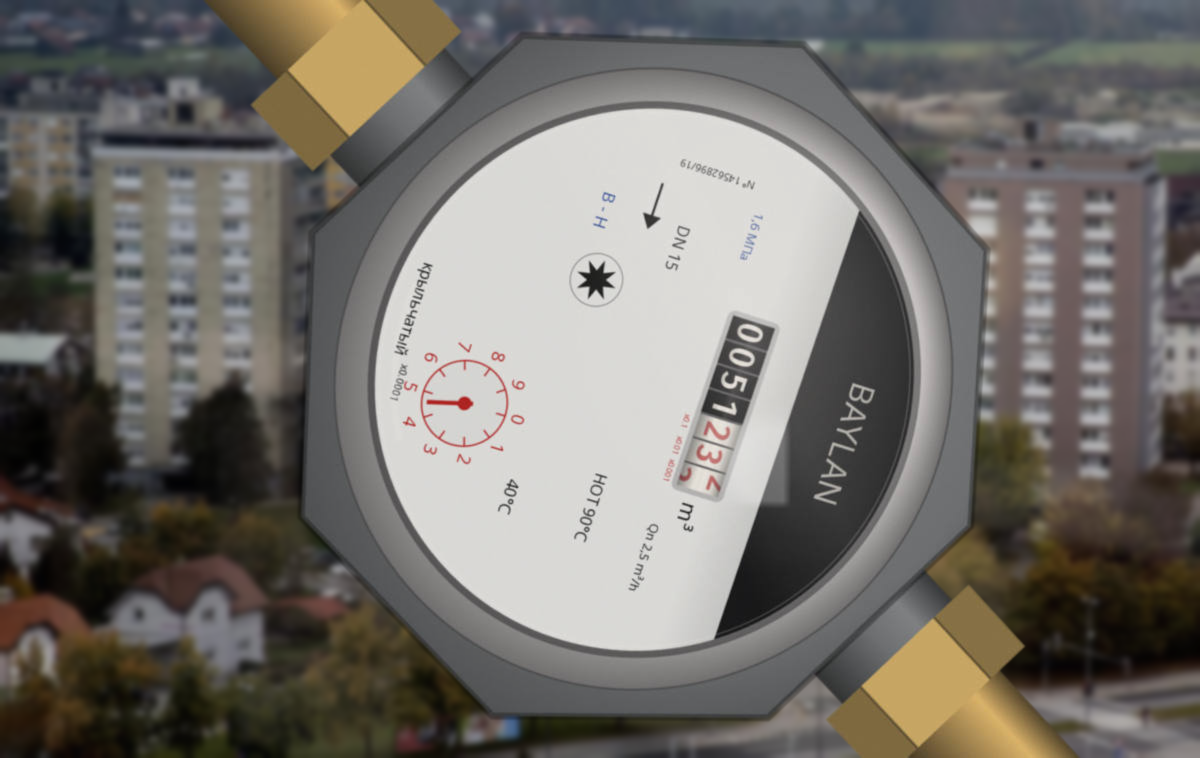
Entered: 51.2324 m³
